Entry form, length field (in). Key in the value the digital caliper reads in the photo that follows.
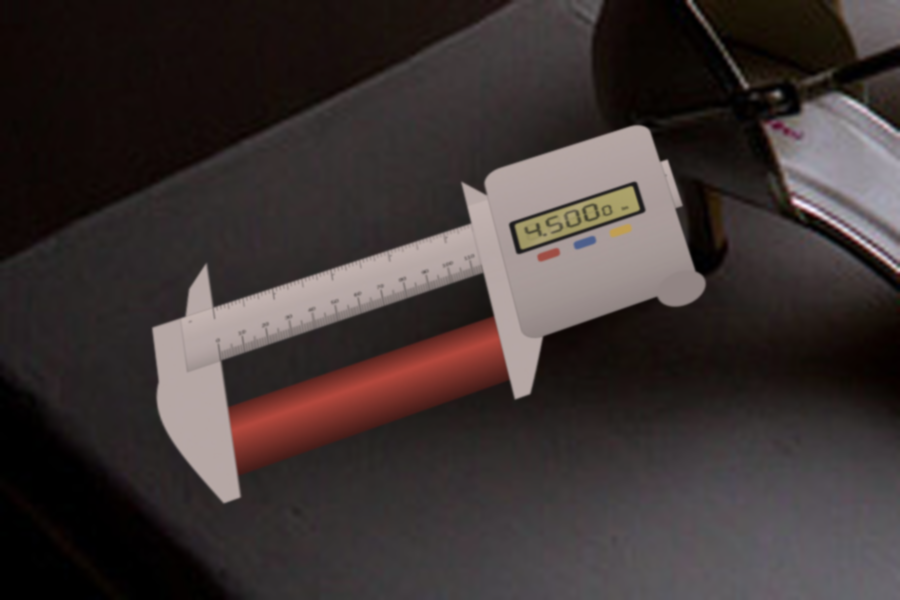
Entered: 4.5000 in
